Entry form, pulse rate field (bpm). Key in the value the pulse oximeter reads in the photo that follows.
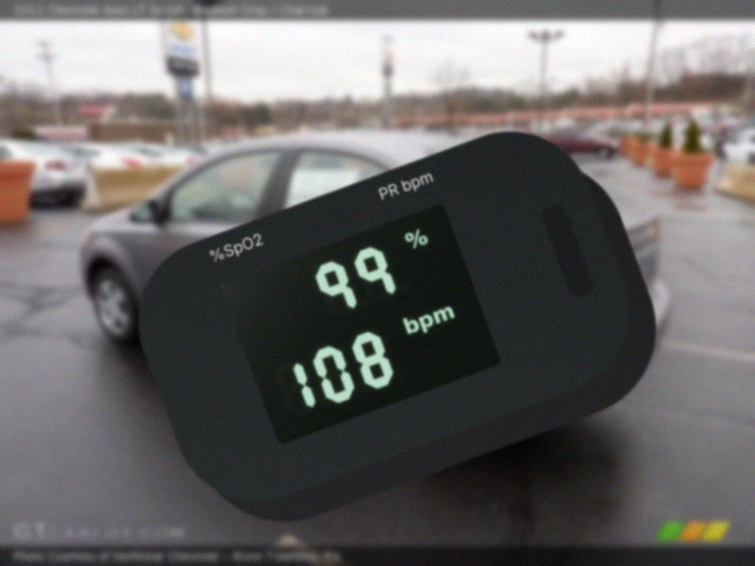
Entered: 108 bpm
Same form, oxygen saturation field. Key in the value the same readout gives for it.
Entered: 99 %
